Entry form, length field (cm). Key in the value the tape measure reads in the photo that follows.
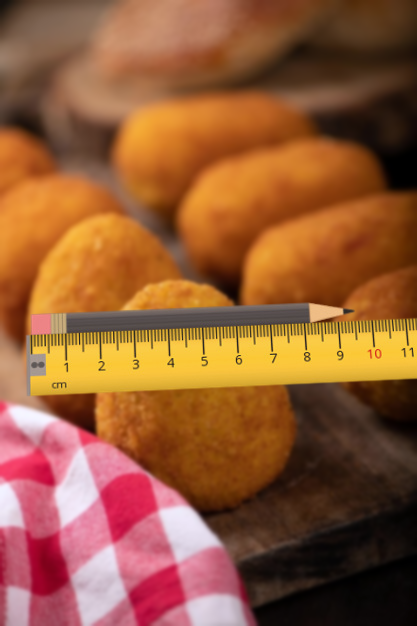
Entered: 9.5 cm
